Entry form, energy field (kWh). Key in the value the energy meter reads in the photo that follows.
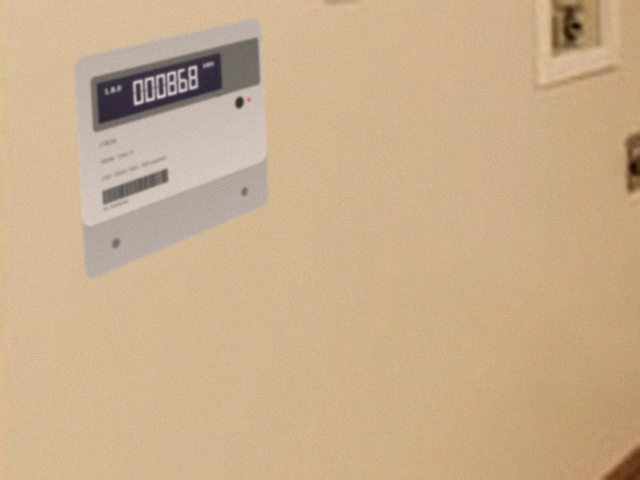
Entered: 868 kWh
